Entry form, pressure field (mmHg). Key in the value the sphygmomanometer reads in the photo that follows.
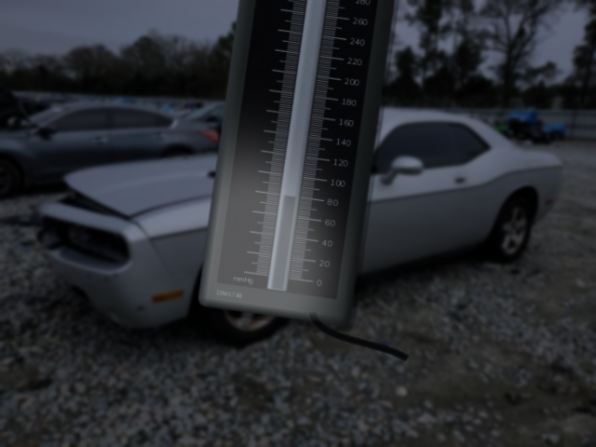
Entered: 80 mmHg
